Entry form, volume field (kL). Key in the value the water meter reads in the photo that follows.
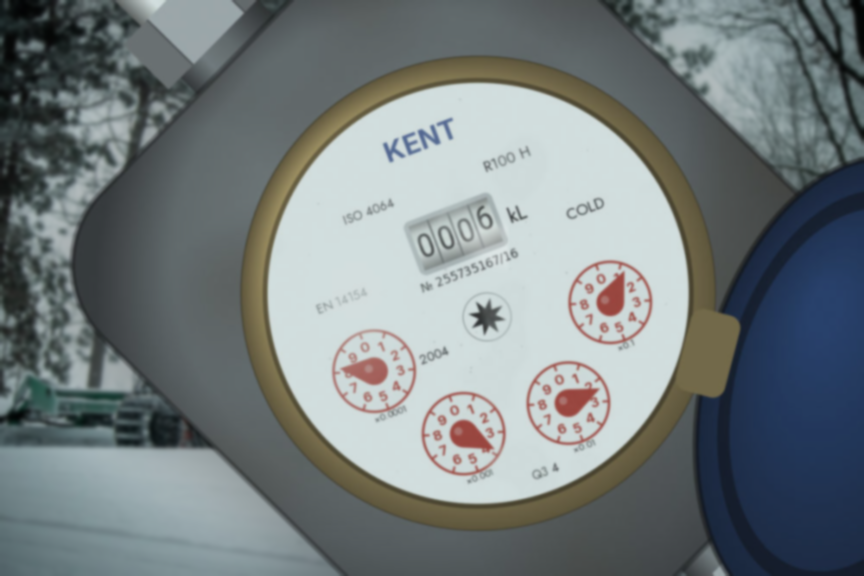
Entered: 6.1238 kL
